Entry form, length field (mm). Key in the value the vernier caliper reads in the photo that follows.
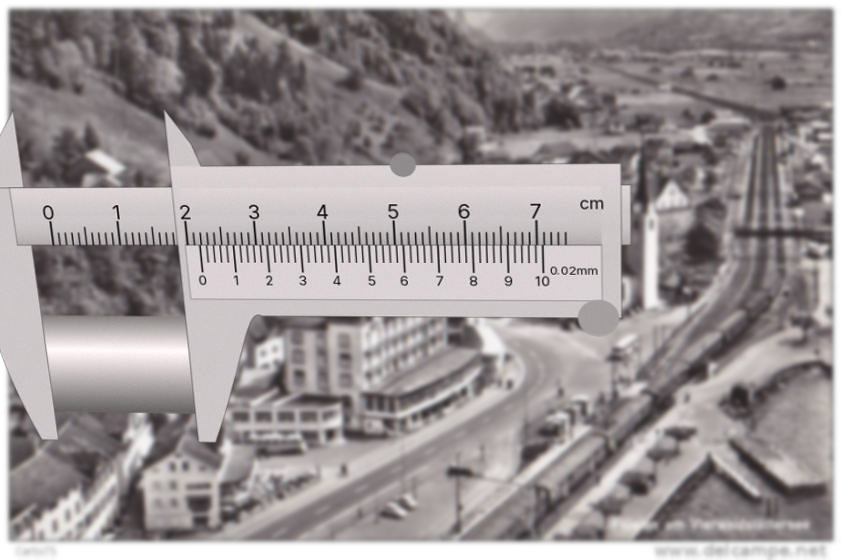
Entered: 21.8 mm
